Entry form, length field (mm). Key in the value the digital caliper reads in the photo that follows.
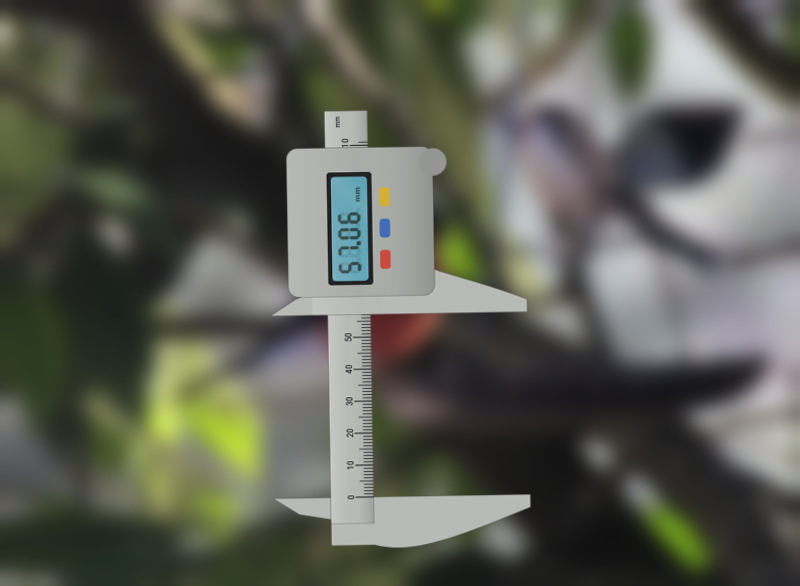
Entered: 57.06 mm
